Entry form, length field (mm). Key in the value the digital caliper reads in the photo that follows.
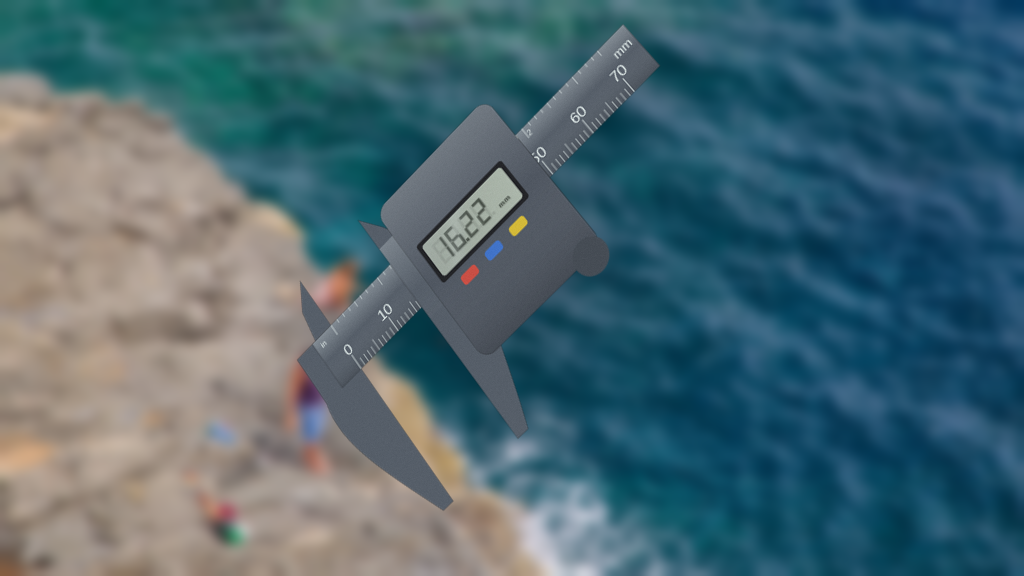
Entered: 16.22 mm
